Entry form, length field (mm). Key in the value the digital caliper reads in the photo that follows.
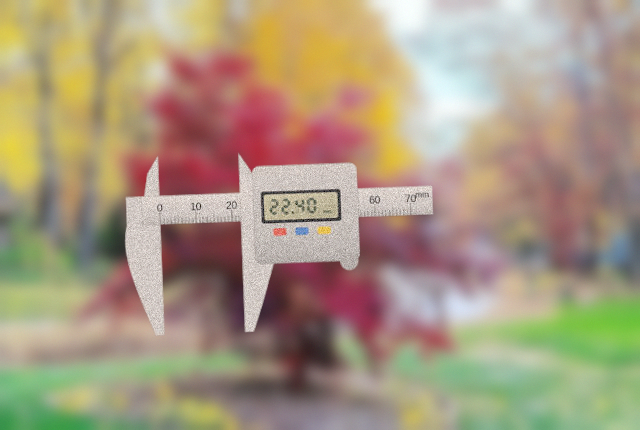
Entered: 22.40 mm
